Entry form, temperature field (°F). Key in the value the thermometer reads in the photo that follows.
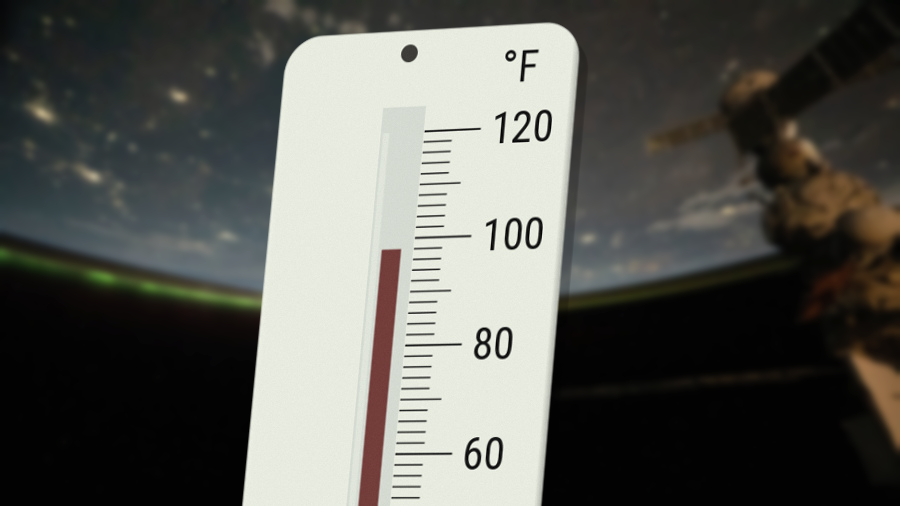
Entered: 98 °F
